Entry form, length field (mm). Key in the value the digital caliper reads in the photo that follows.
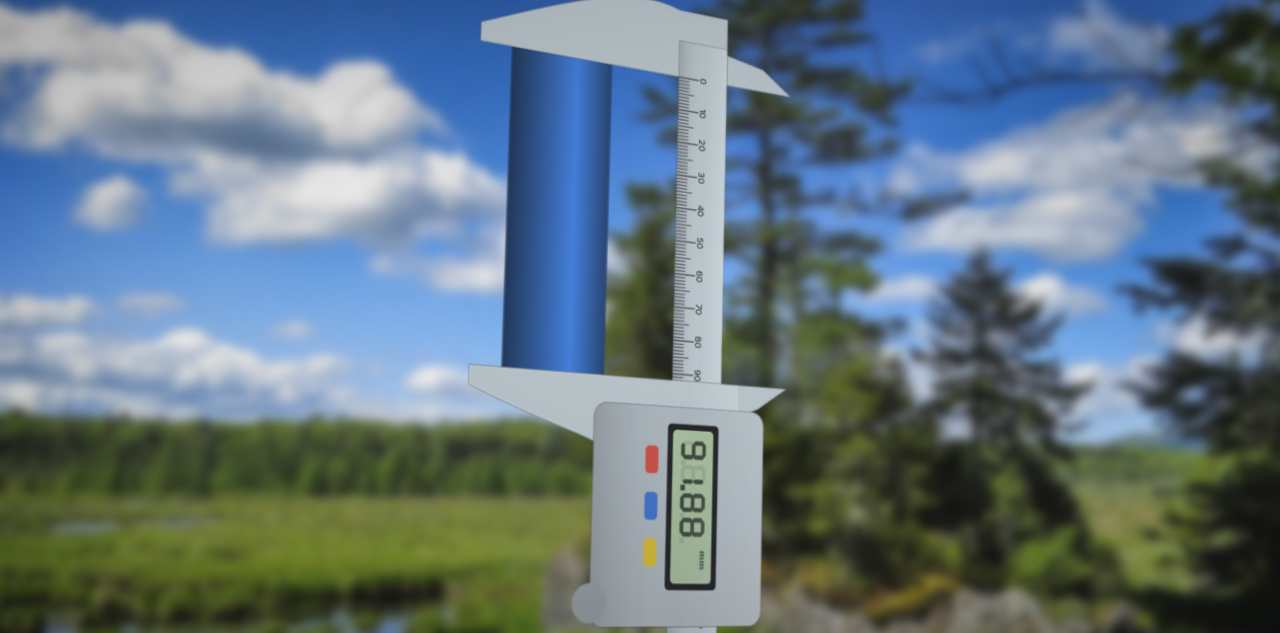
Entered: 91.88 mm
